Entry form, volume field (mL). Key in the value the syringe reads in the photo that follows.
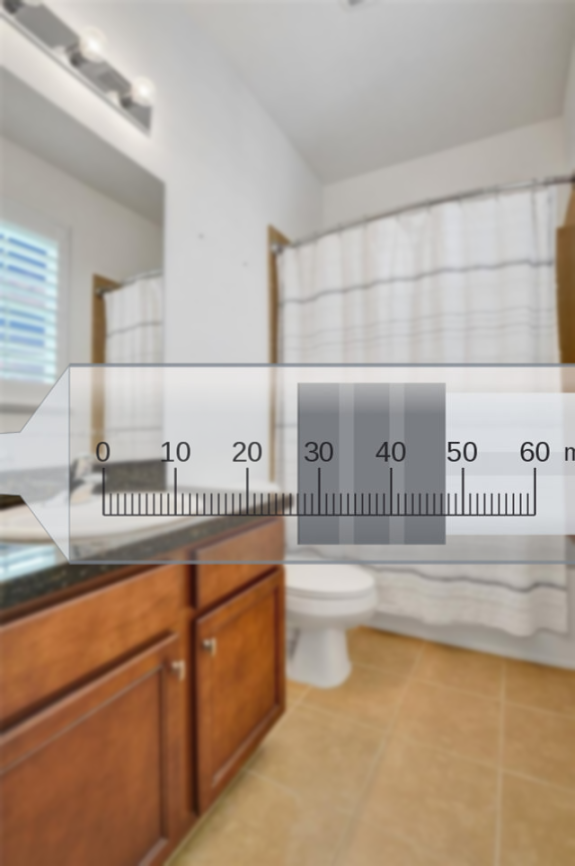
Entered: 27 mL
